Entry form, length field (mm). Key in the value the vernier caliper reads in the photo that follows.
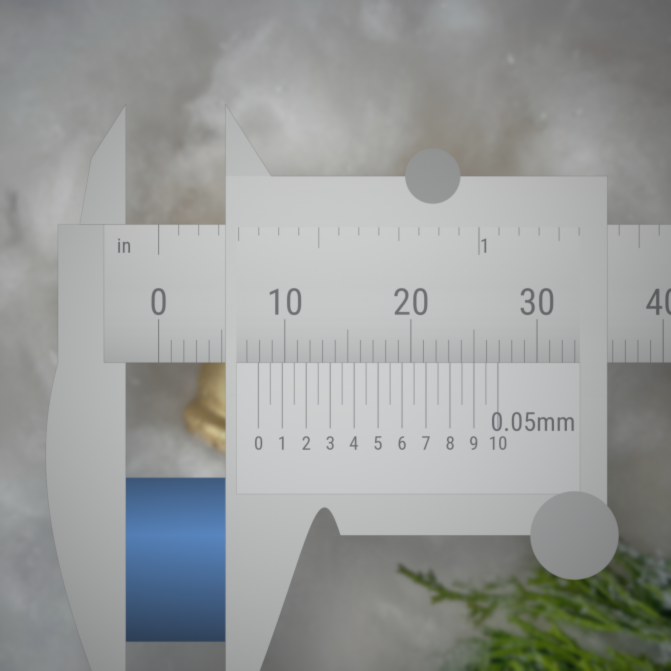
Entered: 7.9 mm
